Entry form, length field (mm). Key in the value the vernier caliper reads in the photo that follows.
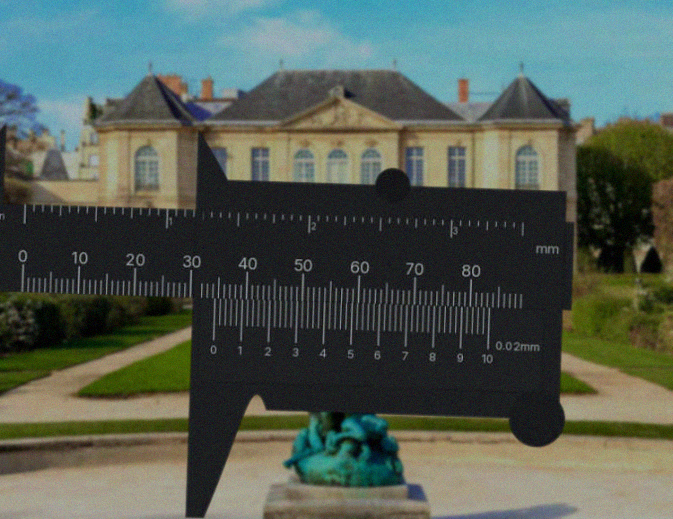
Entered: 34.4 mm
